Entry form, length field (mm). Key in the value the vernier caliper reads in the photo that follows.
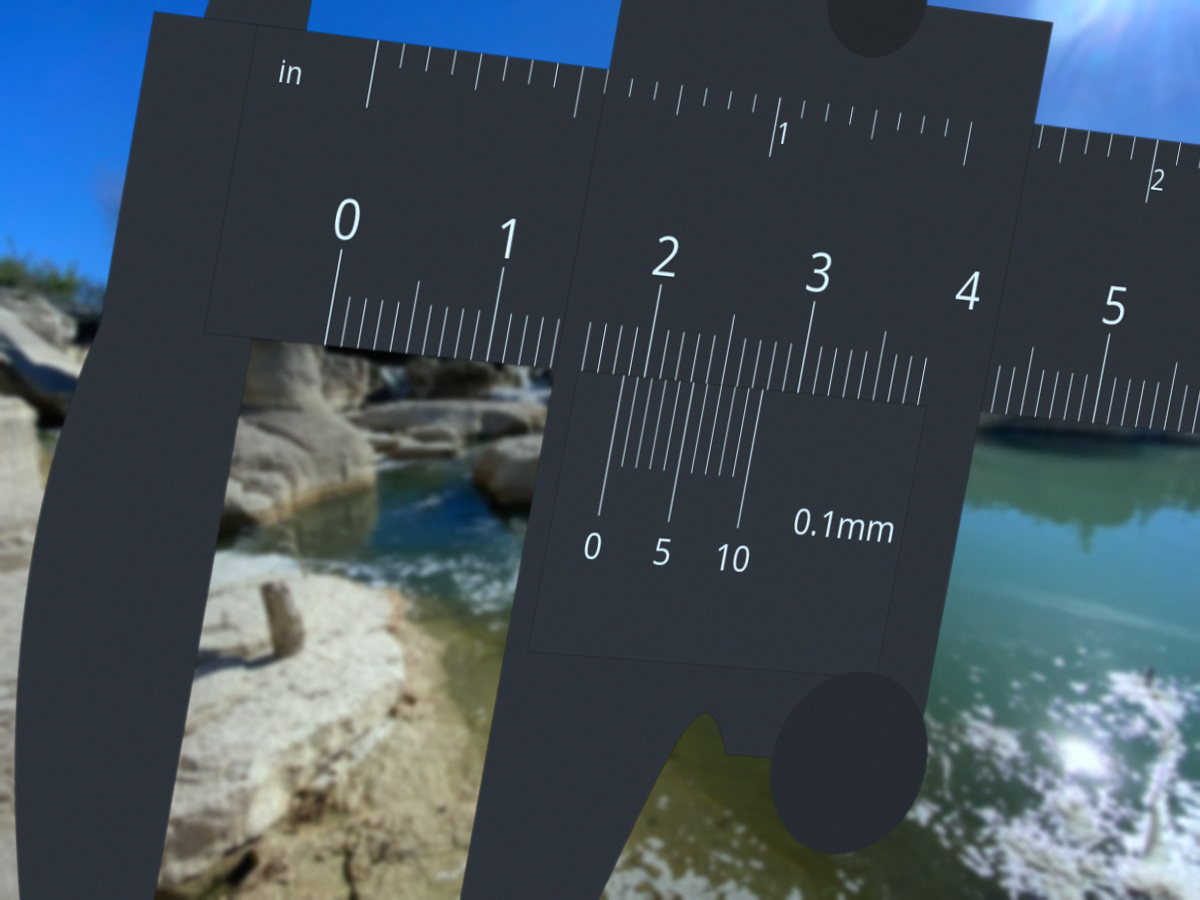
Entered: 18.7 mm
